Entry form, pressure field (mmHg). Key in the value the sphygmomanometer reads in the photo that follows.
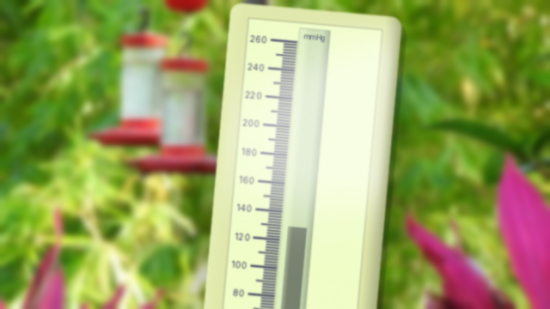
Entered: 130 mmHg
